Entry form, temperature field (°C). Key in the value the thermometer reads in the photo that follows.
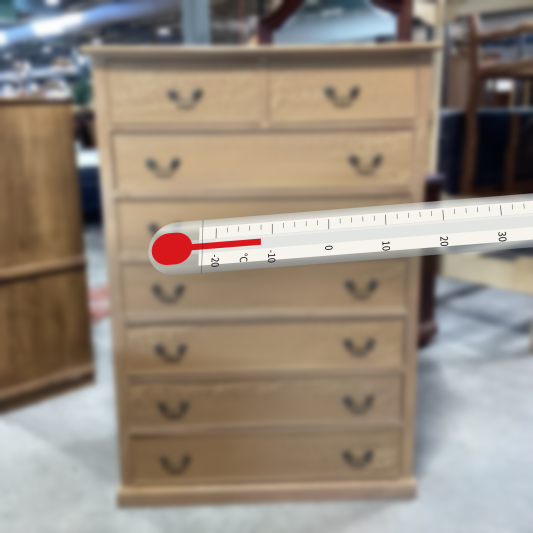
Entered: -12 °C
